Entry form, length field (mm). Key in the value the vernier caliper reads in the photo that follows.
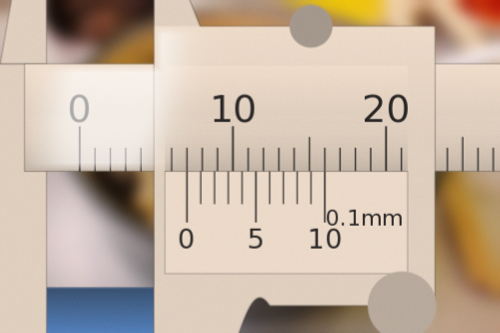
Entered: 7.0 mm
